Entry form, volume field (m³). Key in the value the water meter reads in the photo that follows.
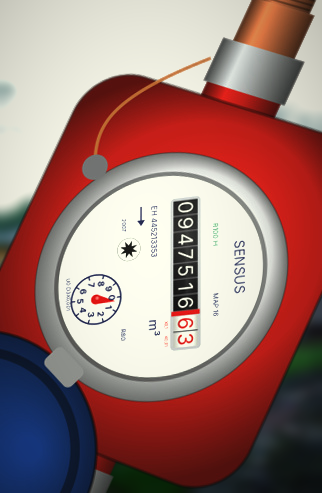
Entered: 947516.630 m³
